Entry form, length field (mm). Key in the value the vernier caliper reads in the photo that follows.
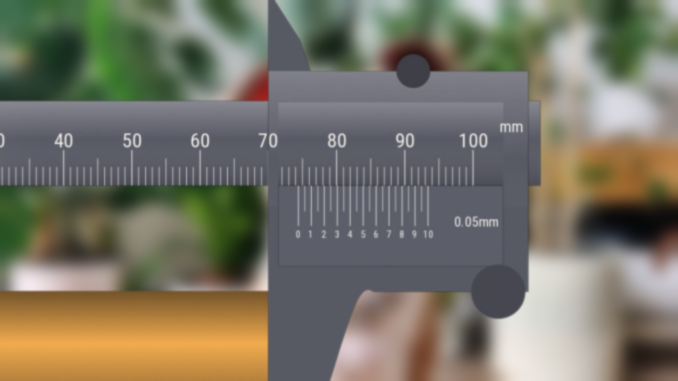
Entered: 74.4 mm
